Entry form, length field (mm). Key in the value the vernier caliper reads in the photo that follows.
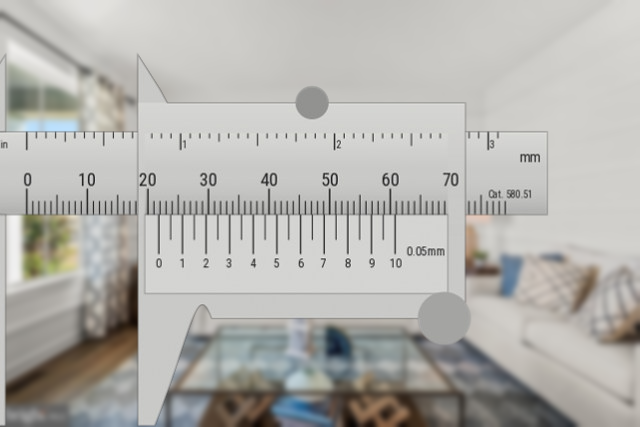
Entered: 21.8 mm
